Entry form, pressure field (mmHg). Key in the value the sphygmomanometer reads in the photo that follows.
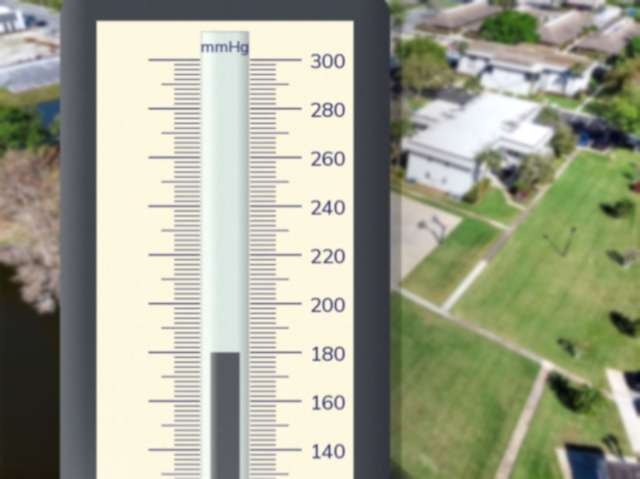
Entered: 180 mmHg
